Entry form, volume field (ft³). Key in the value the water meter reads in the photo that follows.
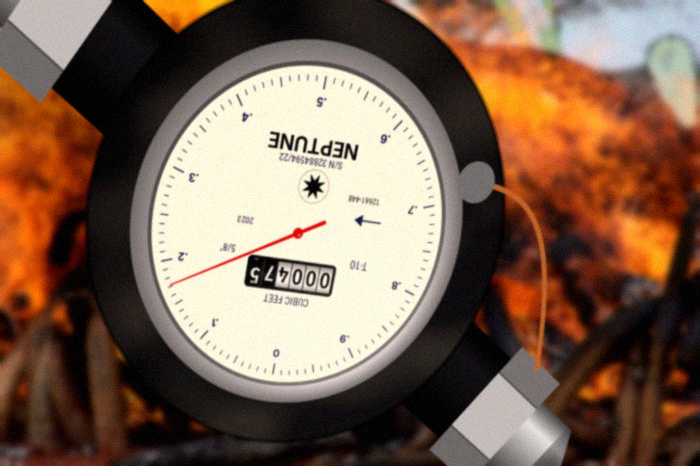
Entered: 475.17 ft³
